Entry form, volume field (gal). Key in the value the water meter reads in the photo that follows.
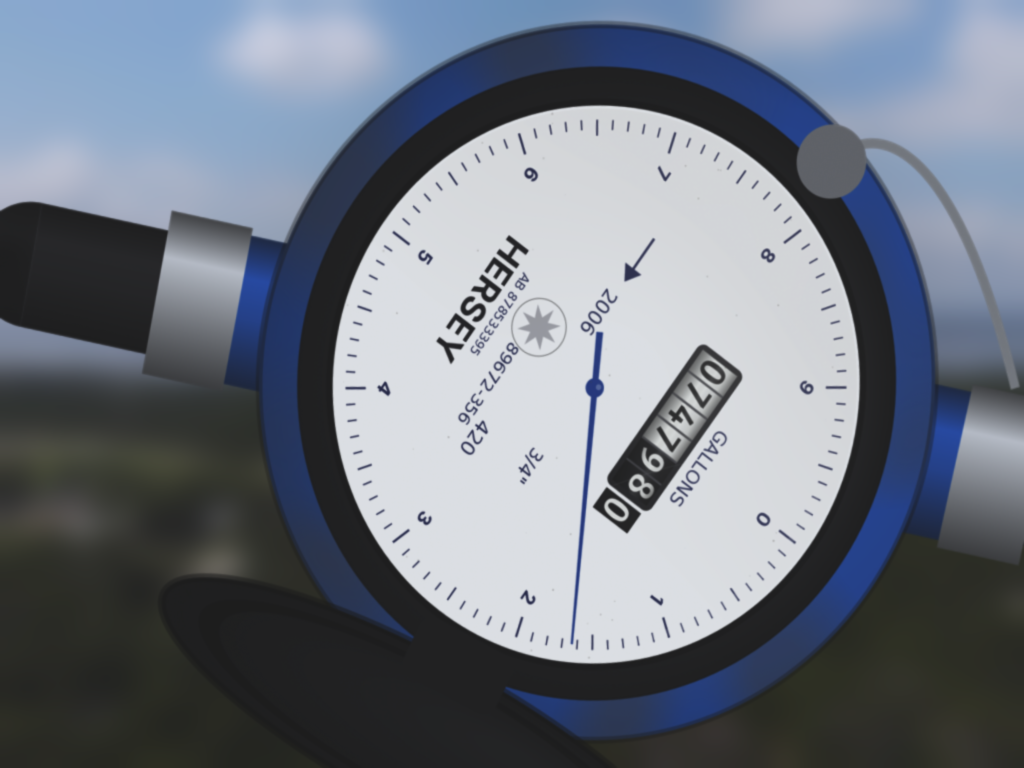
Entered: 747981.6 gal
